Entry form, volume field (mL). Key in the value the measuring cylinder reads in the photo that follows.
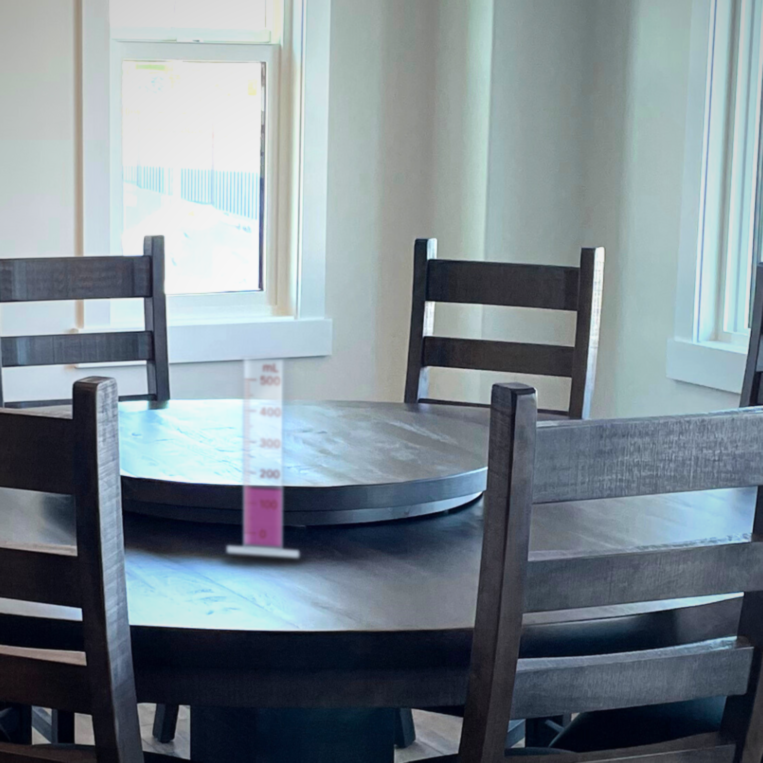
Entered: 150 mL
